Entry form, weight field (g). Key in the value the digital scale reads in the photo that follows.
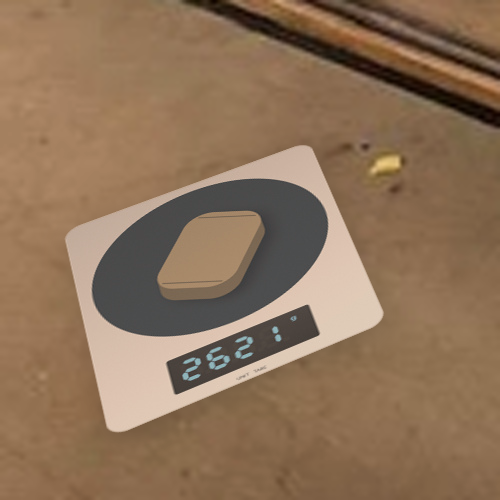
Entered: 2621 g
